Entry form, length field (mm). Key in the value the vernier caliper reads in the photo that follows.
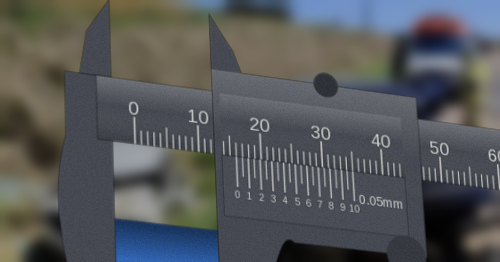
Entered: 16.0 mm
